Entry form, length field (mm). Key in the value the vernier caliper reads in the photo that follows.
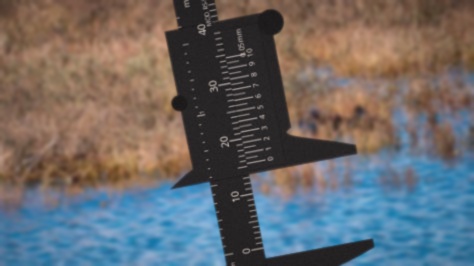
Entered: 15.5 mm
